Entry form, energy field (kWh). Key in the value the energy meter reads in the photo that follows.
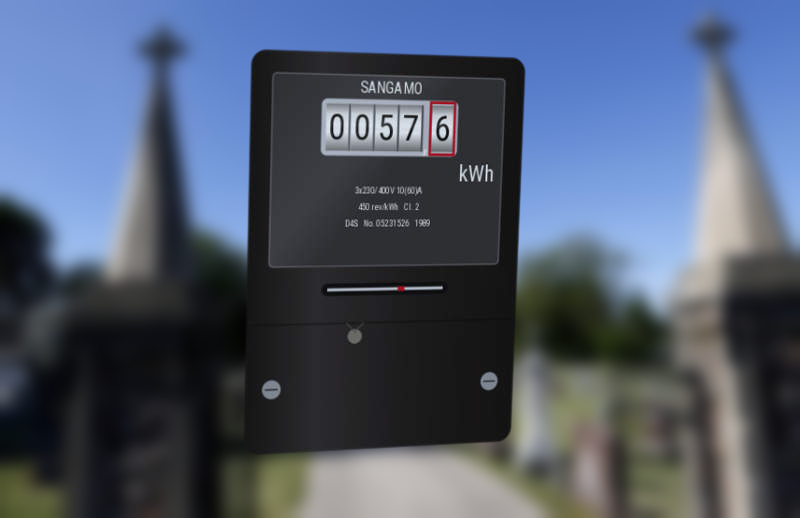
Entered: 57.6 kWh
